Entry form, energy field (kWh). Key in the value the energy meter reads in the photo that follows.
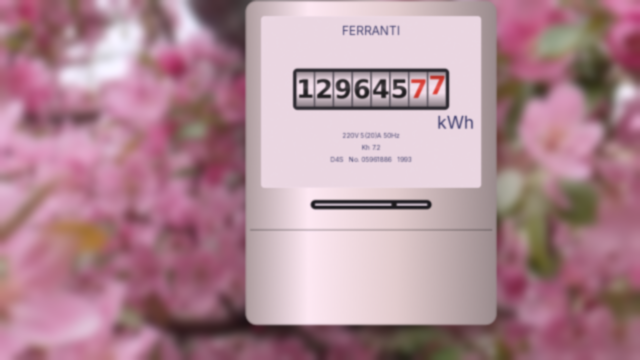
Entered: 129645.77 kWh
